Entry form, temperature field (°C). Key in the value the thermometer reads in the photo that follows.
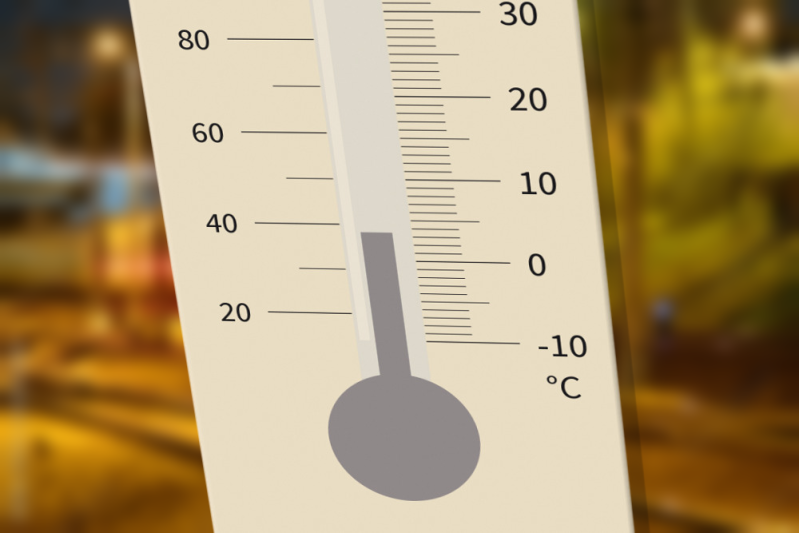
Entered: 3.5 °C
